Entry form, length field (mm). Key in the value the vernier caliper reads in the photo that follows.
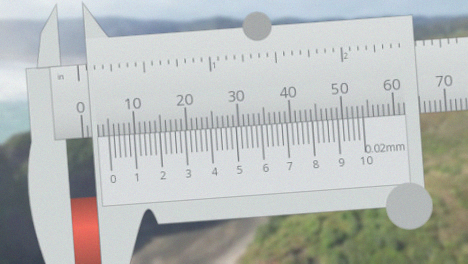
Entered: 5.0 mm
